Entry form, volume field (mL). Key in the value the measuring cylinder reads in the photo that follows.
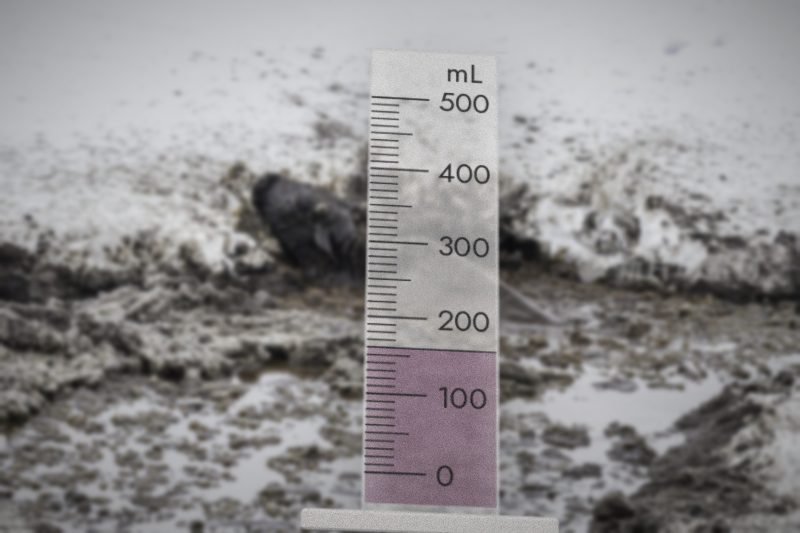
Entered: 160 mL
